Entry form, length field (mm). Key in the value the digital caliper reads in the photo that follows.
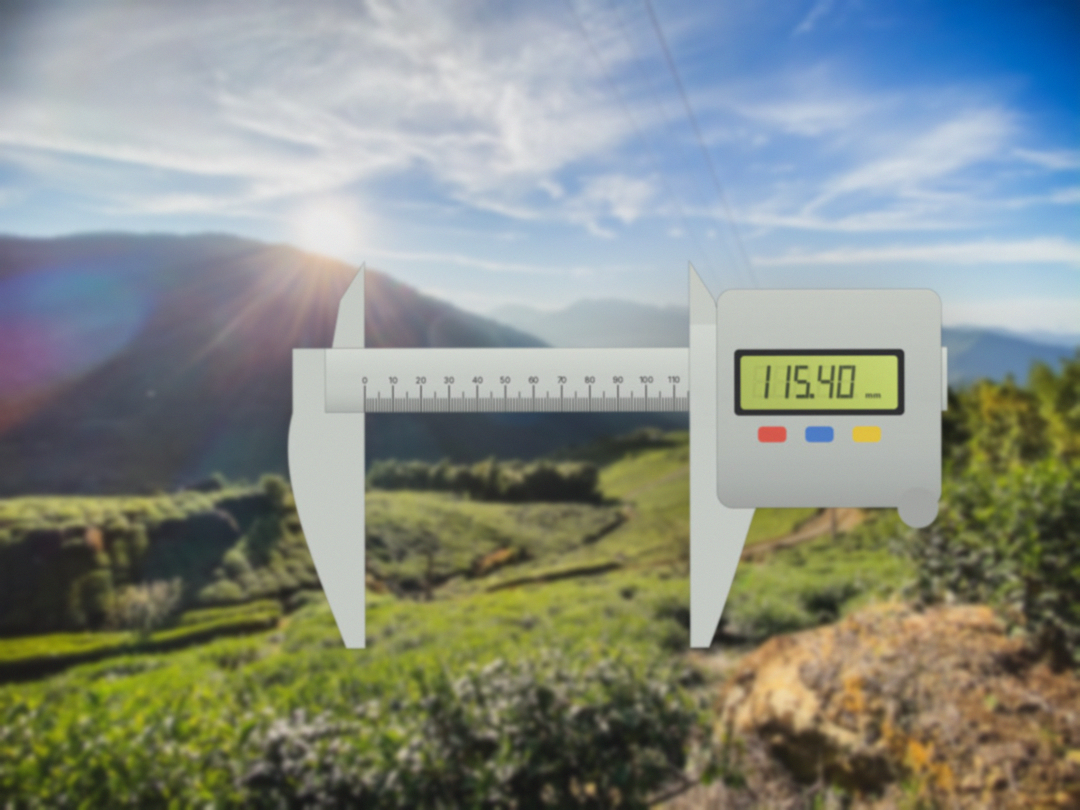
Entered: 115.40 mm
